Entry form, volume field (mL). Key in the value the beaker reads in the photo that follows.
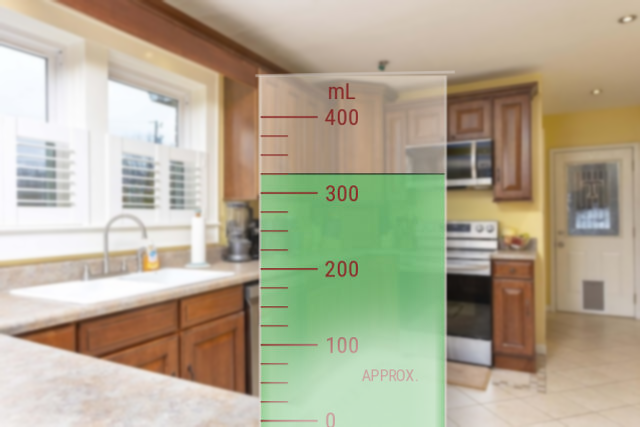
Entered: 325 mL
